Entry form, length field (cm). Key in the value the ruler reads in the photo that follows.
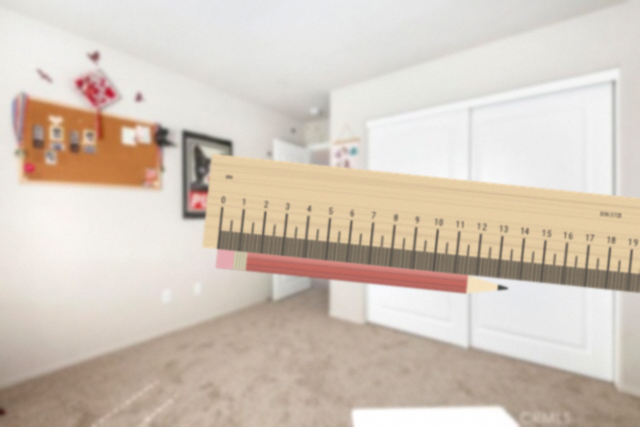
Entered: 13.5 cm
